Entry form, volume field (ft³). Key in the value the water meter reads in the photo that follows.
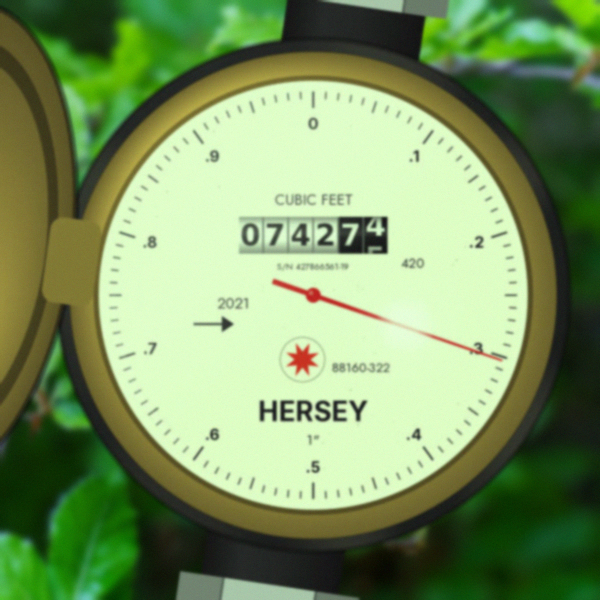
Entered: 74274.30 ft³
